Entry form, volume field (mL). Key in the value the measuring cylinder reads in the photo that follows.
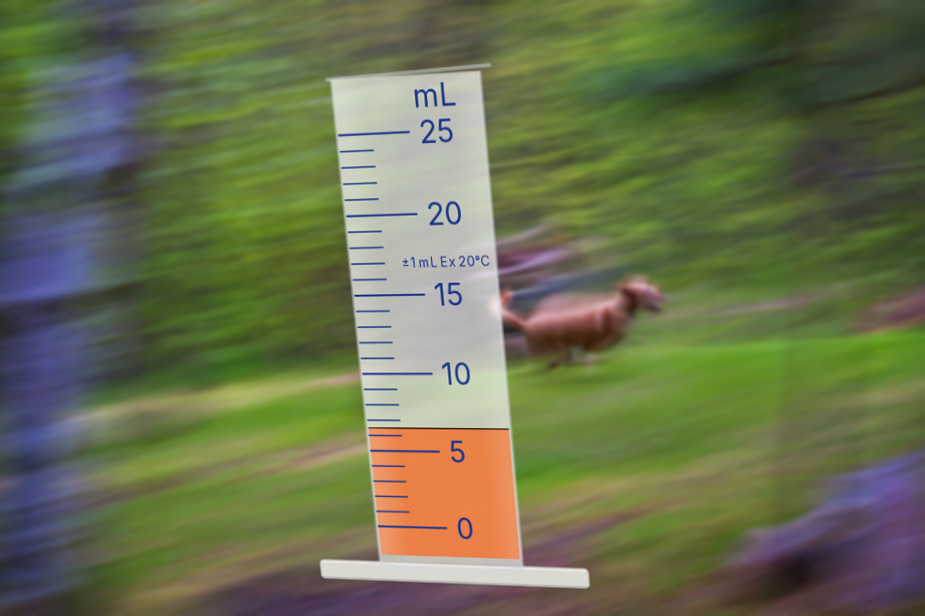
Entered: 6.5 mL
